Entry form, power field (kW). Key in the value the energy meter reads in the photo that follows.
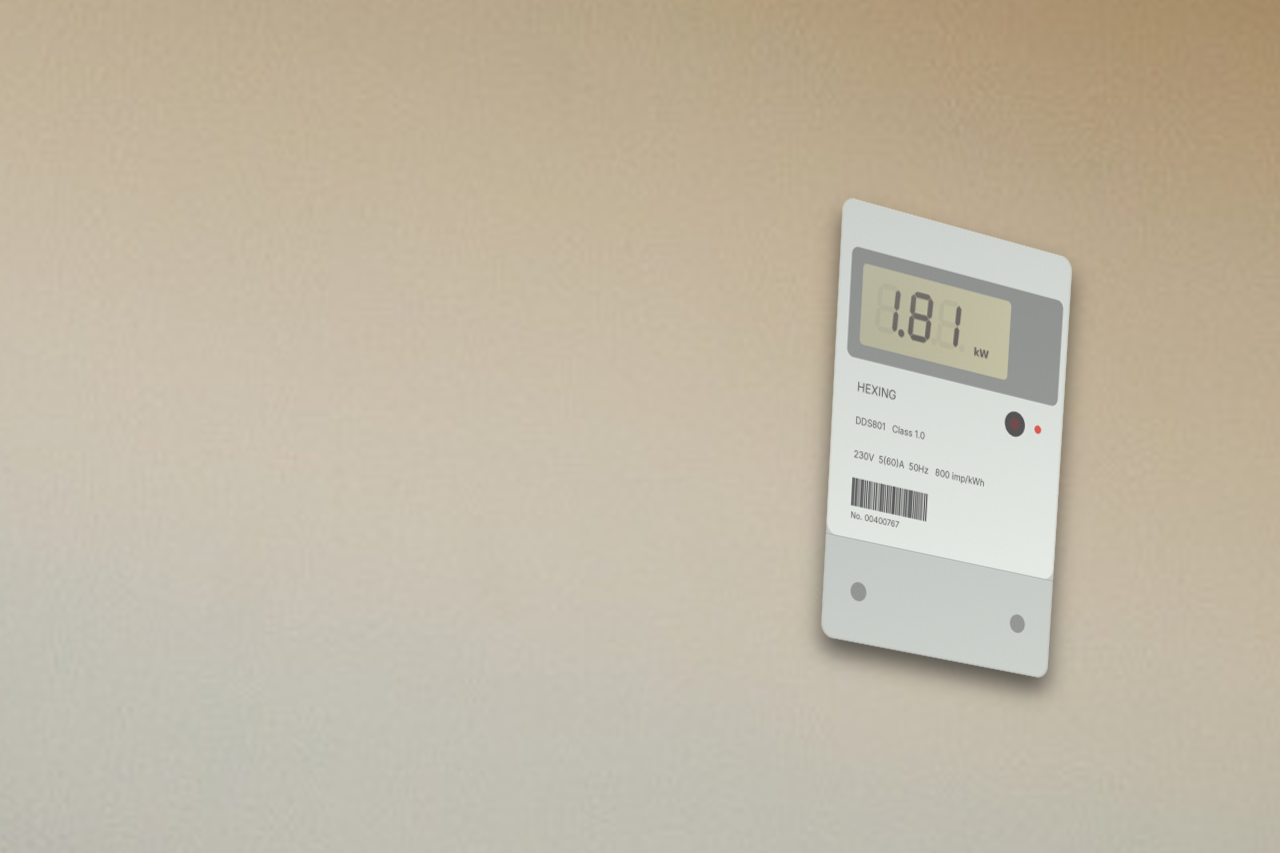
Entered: 1.81 kW
